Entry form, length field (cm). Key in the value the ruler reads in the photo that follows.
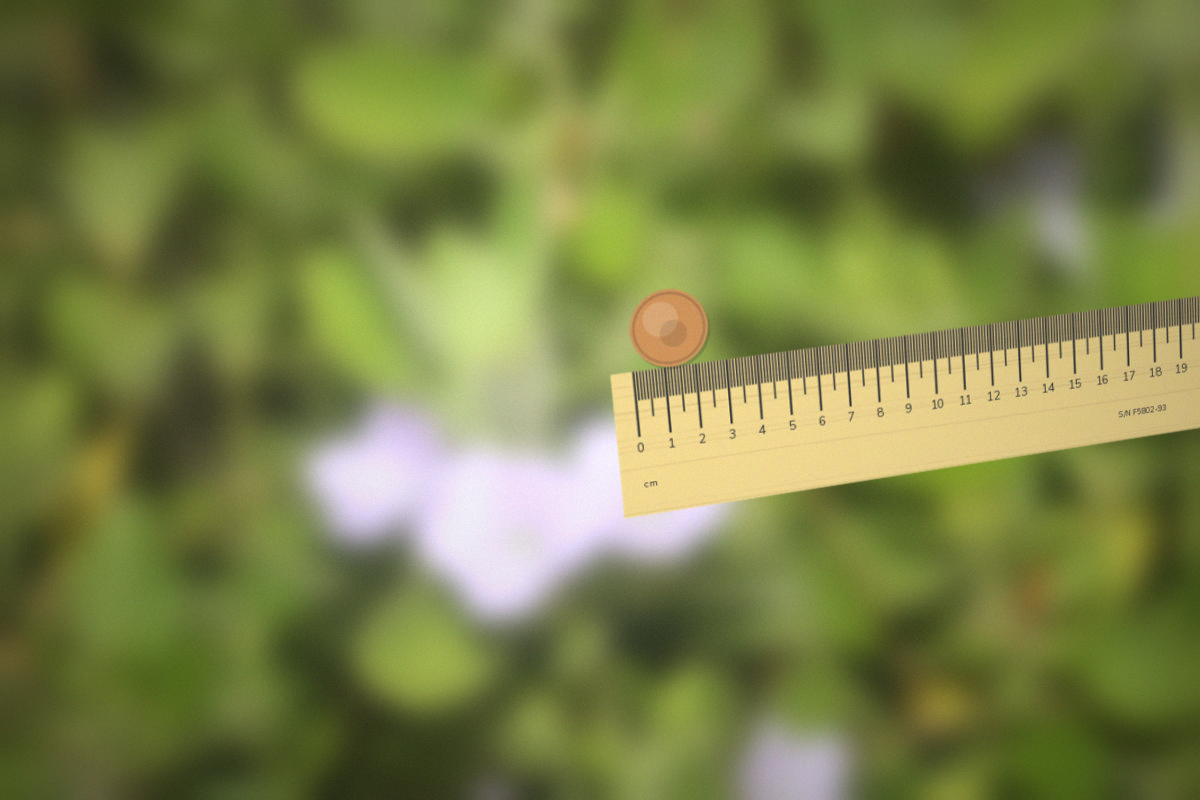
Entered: 2.5 cm
